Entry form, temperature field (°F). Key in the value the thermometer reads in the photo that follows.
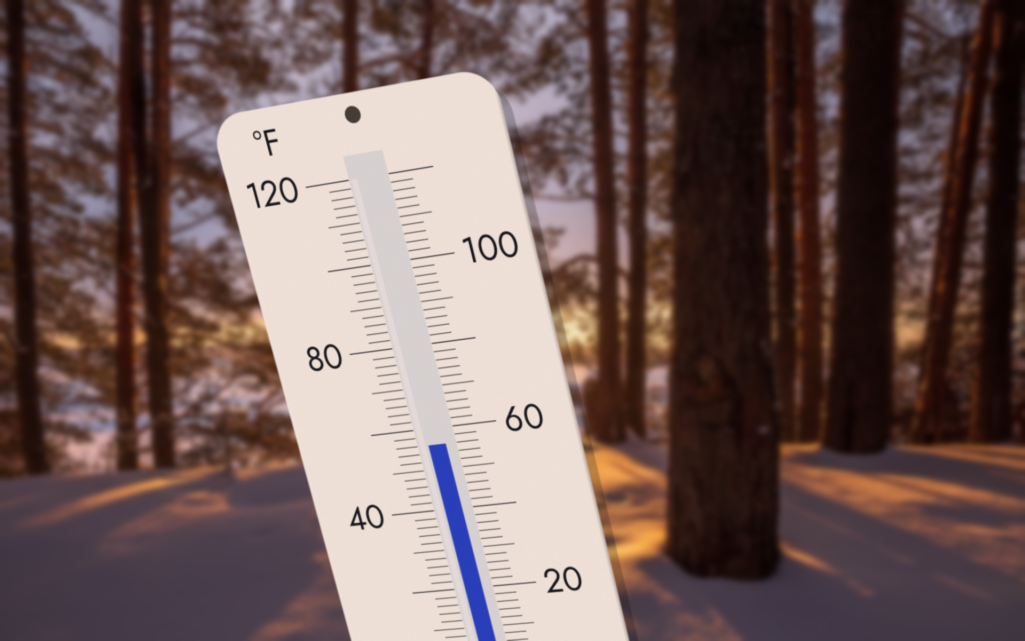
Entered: 56 °F
